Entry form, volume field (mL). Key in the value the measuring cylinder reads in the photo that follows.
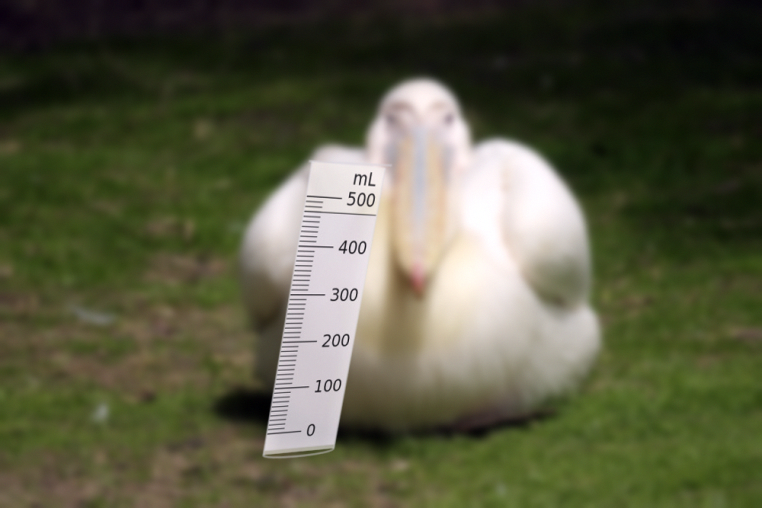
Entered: 470 mL
